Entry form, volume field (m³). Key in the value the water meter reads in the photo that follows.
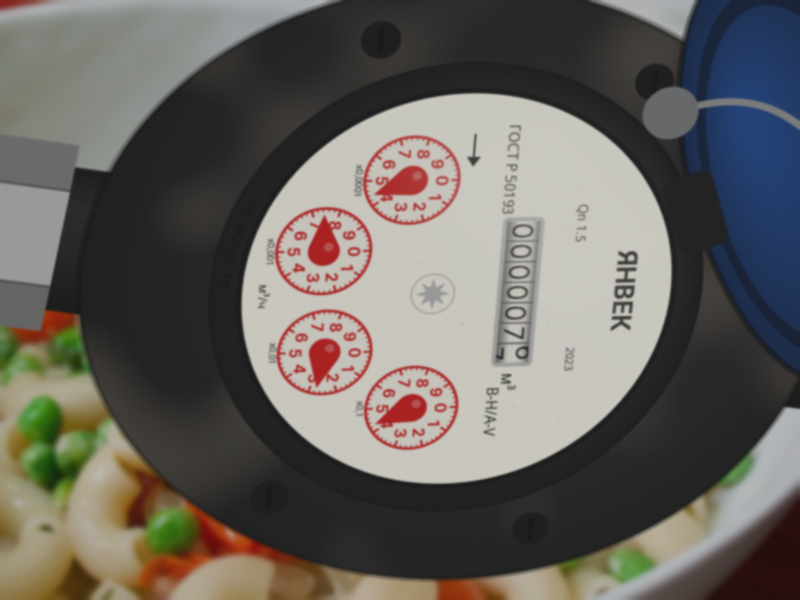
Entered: 76.4274 m³
